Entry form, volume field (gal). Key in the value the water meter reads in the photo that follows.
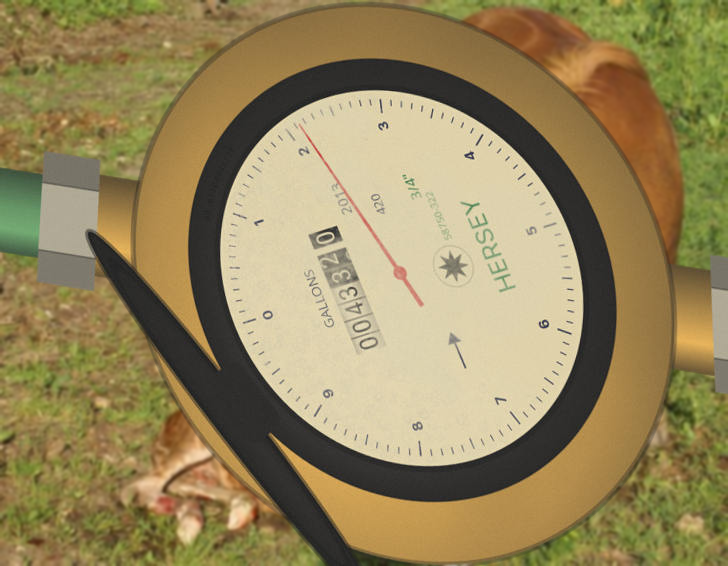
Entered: 43322.1 gal
